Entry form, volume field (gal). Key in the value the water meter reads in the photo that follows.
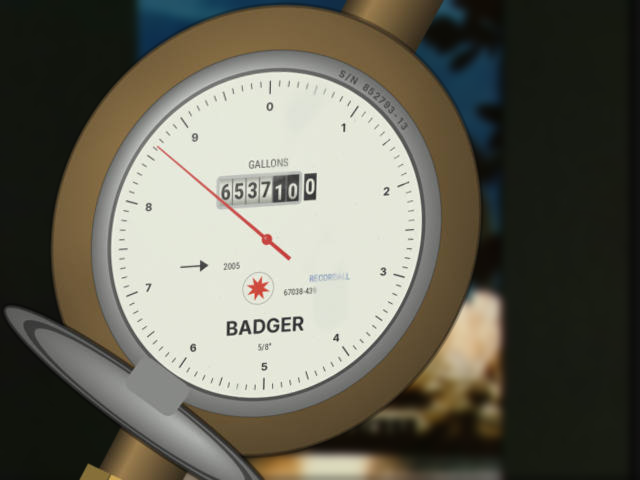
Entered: 6537098.6 gal
